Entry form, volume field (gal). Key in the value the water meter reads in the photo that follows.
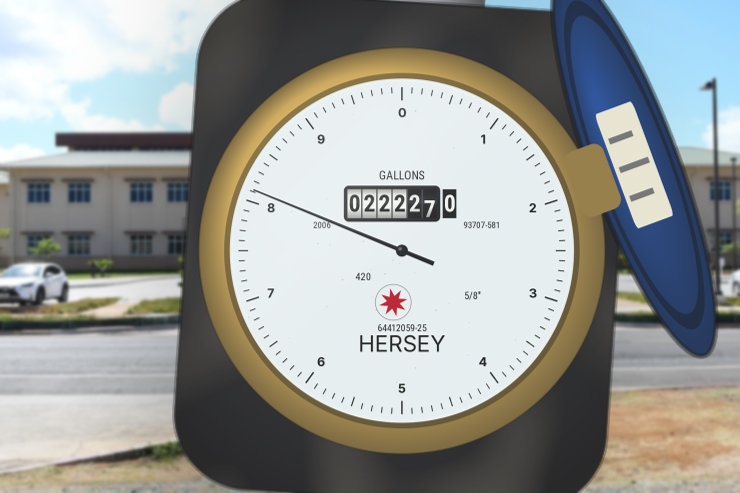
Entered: 222268.1 gal
